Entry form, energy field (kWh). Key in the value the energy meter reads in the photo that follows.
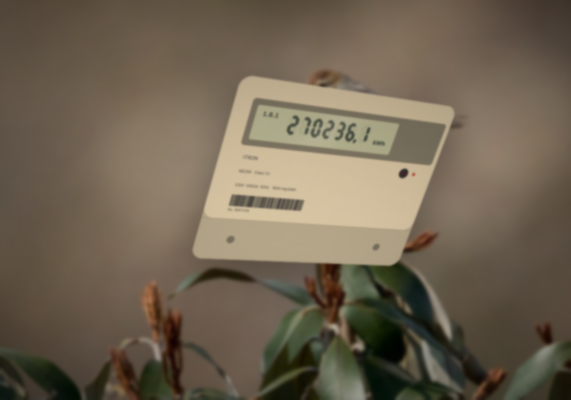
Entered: 270236.1 kWh
